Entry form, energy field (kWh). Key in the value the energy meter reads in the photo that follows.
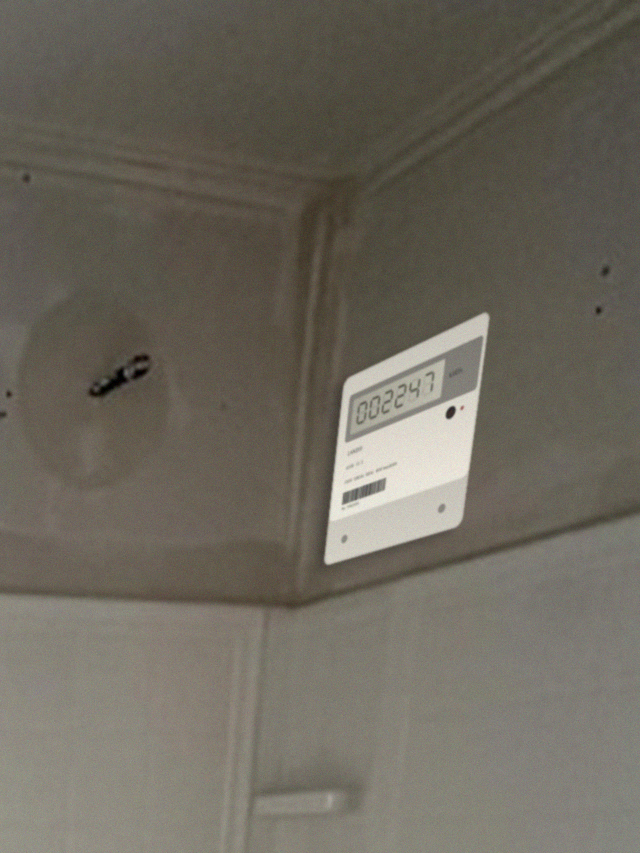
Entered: 2247 kWh
